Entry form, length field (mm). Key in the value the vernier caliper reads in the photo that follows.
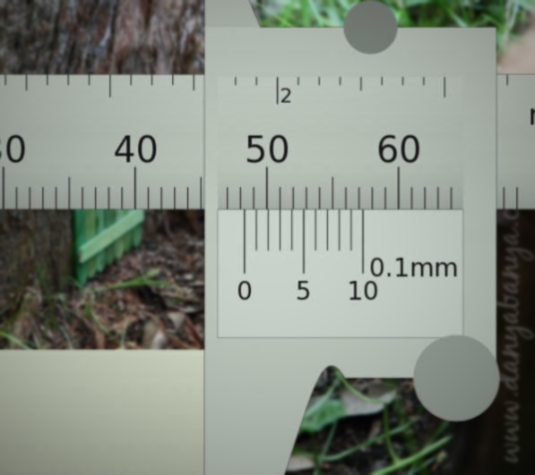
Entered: 48.3 mm
